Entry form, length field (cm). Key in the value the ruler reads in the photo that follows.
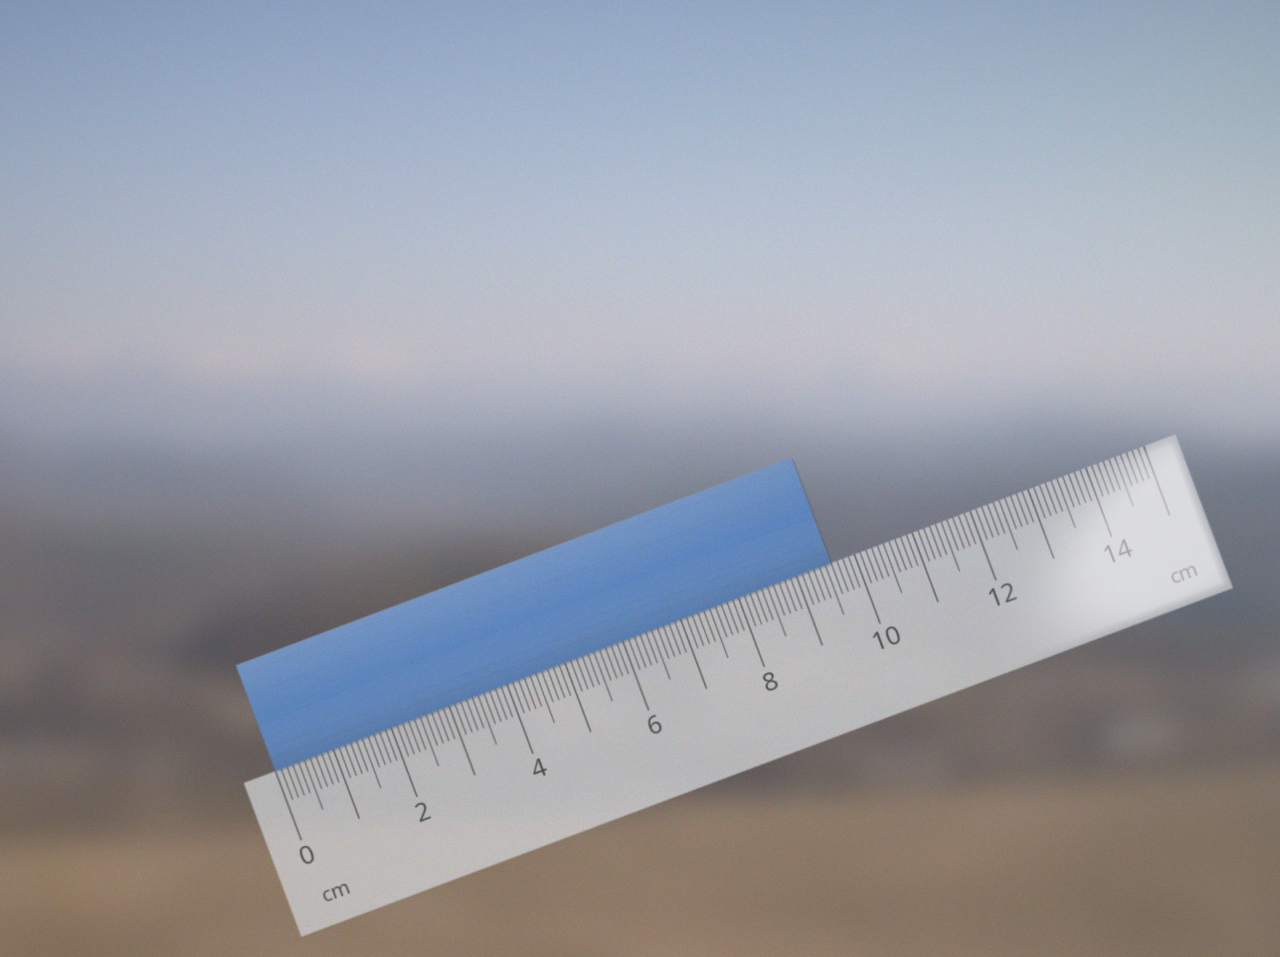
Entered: 9.6 cm
